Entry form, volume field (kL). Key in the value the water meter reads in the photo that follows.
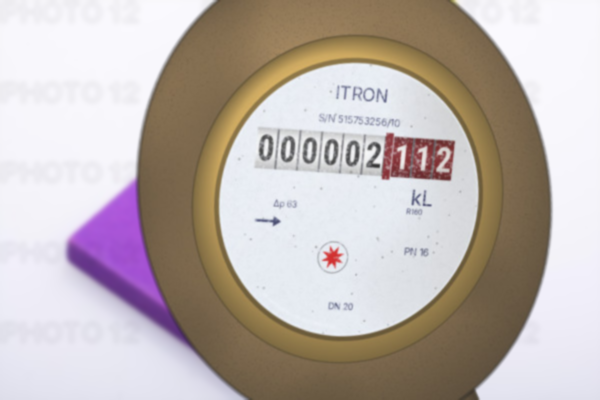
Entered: 2.112 kL
